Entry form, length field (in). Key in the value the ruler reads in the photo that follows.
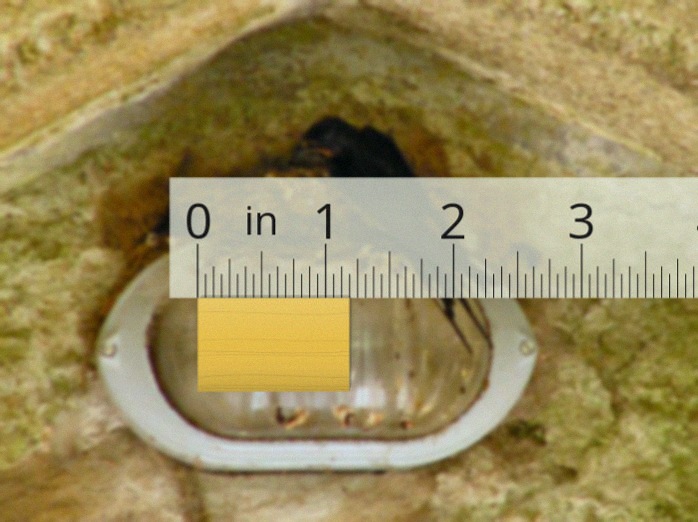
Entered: 1.1875 in
